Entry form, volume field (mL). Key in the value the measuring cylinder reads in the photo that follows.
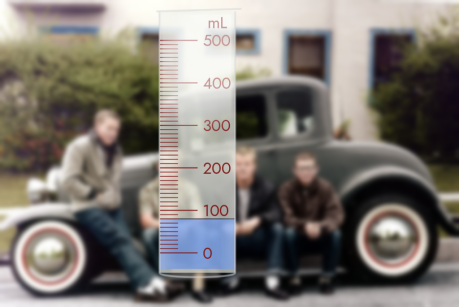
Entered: 80 mL
